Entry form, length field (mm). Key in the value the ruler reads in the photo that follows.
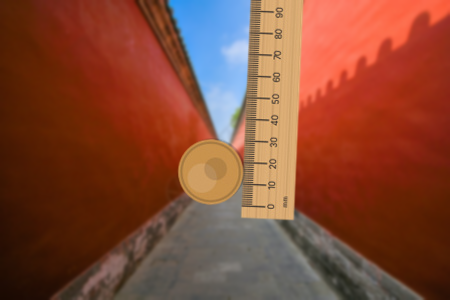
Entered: 30 mm
